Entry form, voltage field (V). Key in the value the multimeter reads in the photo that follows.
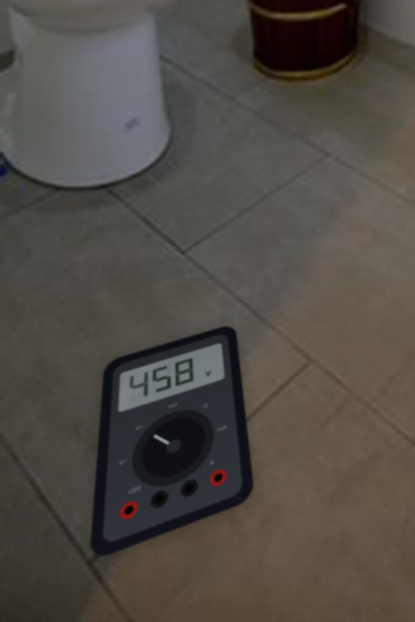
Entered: 458 V
